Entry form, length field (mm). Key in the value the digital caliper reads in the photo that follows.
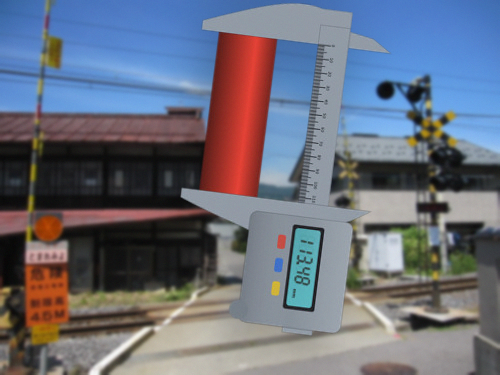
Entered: 113.48 mm
